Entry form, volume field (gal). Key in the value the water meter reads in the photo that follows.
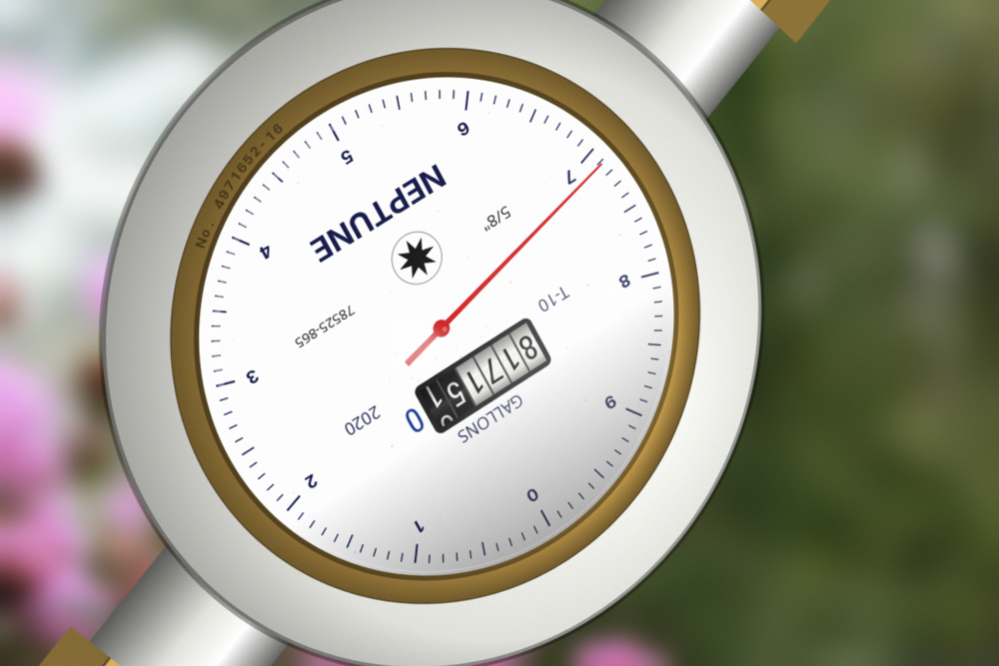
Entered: 8171507.1 gal
